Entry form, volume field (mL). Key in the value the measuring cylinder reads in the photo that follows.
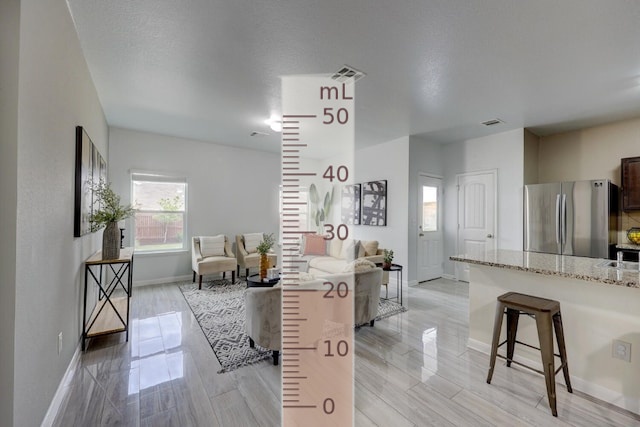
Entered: 20 mL
